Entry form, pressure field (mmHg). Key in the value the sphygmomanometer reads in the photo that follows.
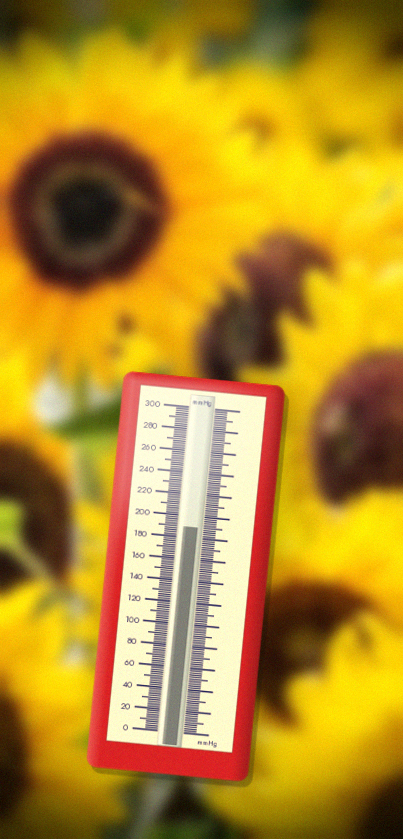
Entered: 190 mmHg
